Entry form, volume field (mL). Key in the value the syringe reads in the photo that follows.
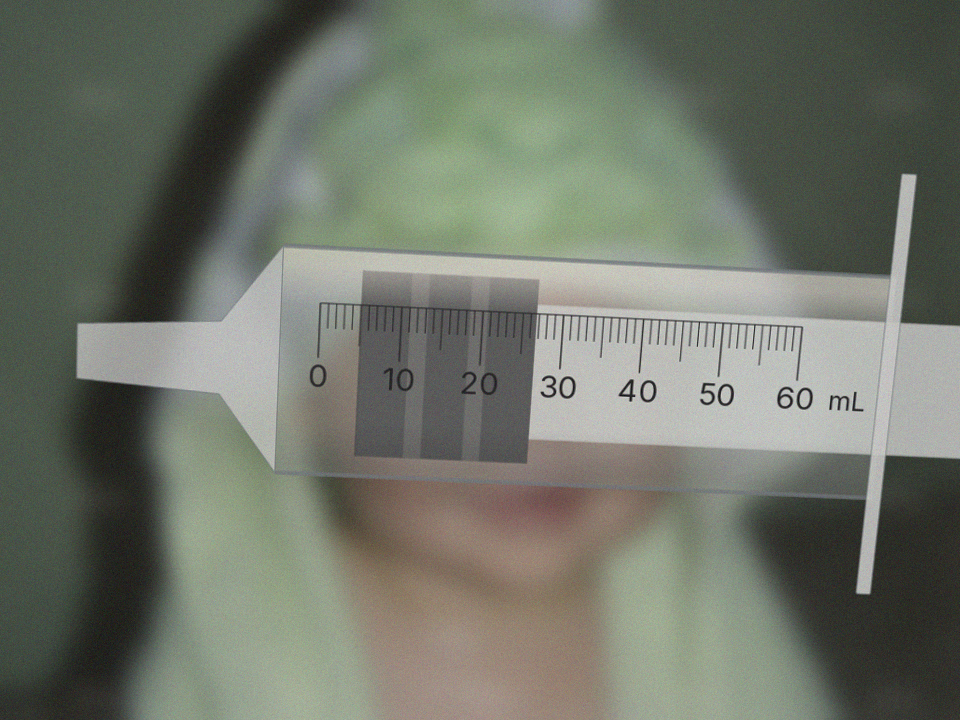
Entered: 5 mL
